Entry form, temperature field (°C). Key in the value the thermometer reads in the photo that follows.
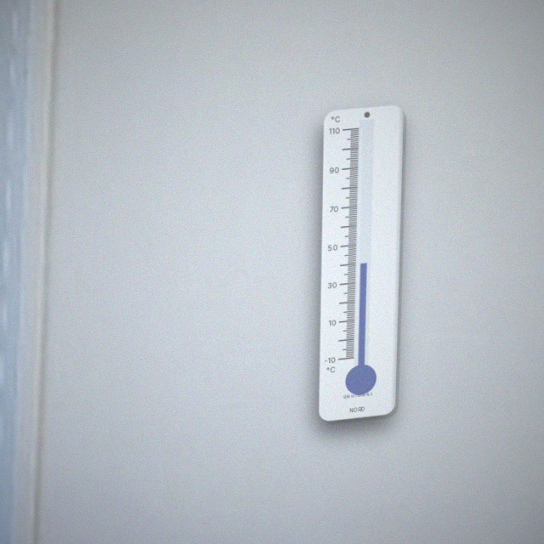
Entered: 40 °C
